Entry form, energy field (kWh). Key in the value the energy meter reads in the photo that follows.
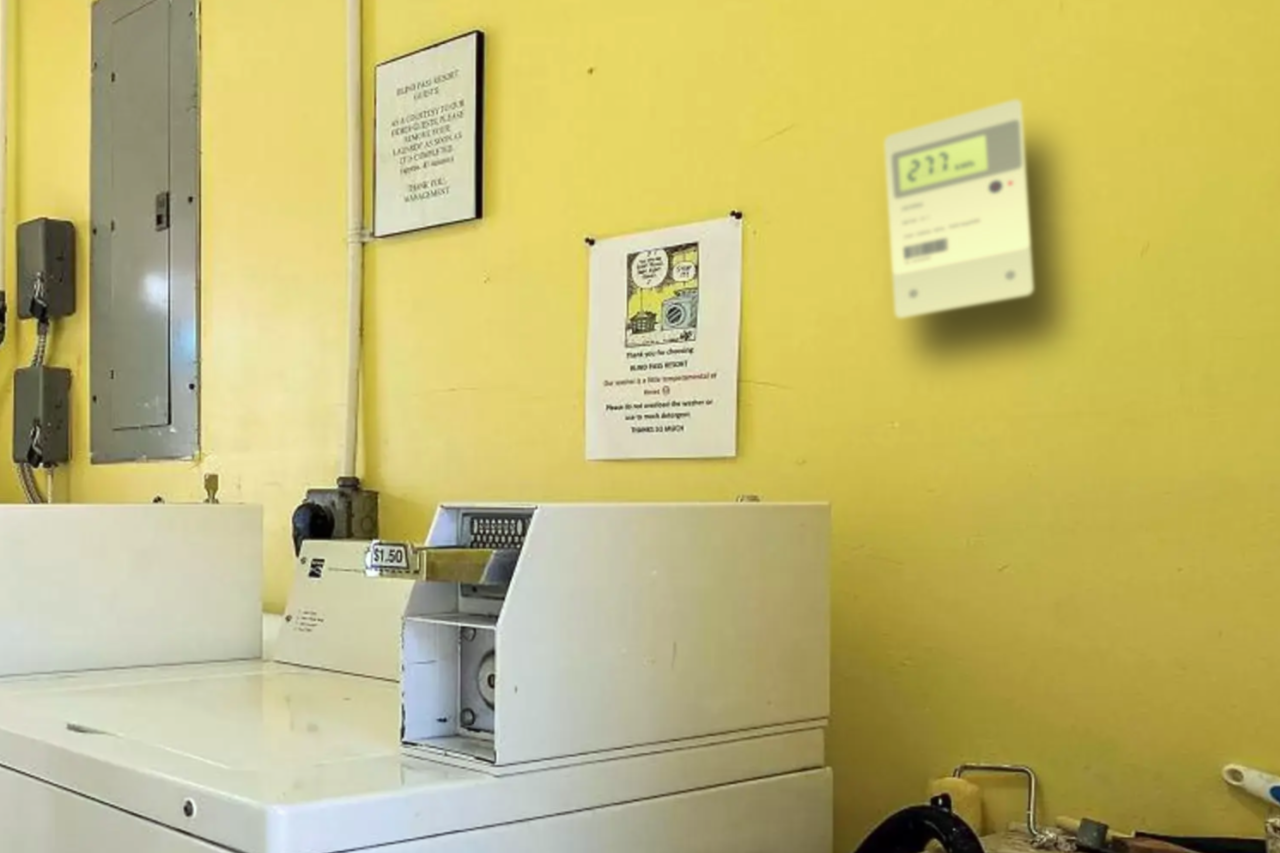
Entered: 277 kWh
